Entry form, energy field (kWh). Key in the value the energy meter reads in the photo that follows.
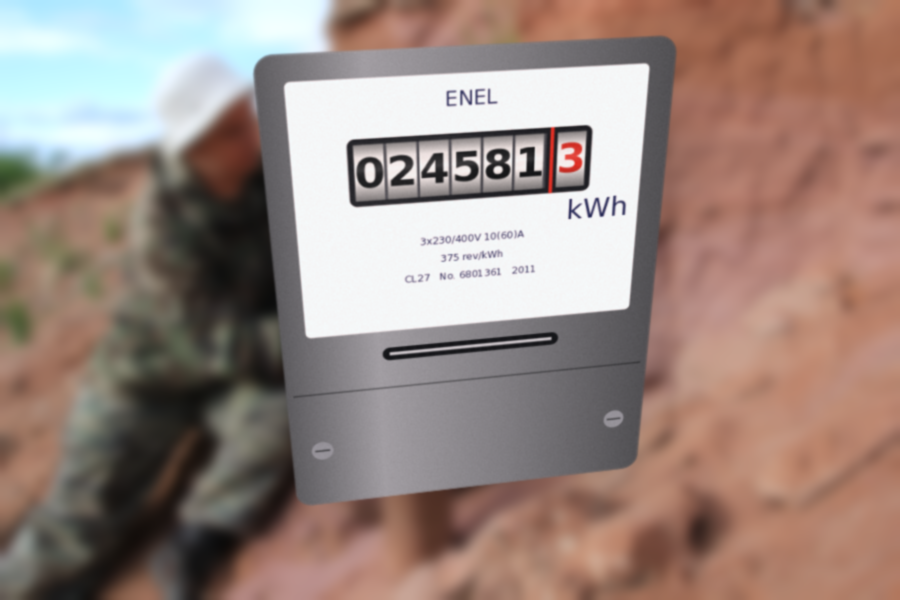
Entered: 24581.3 kWh
